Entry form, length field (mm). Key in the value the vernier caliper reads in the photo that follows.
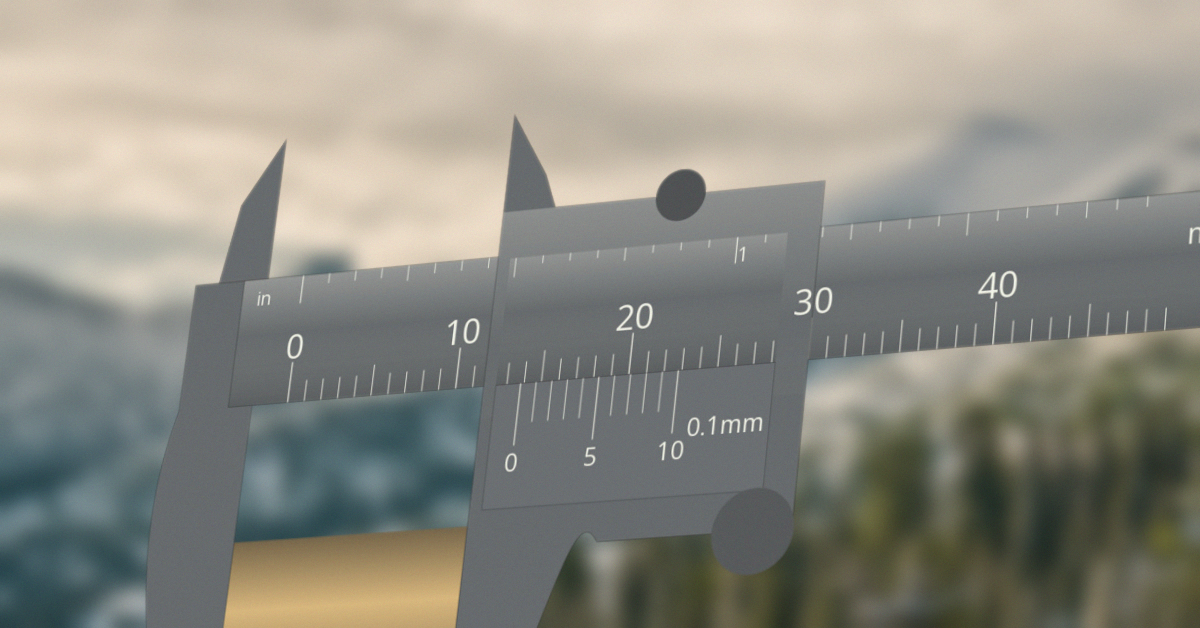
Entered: 13.8 mm
